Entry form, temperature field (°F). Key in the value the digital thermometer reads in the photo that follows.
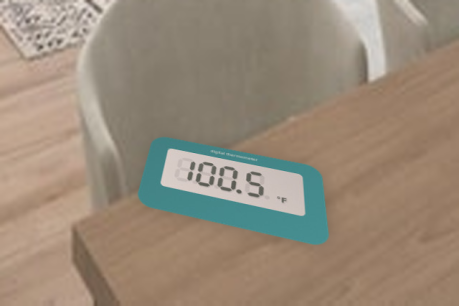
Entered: 100.5 °F
